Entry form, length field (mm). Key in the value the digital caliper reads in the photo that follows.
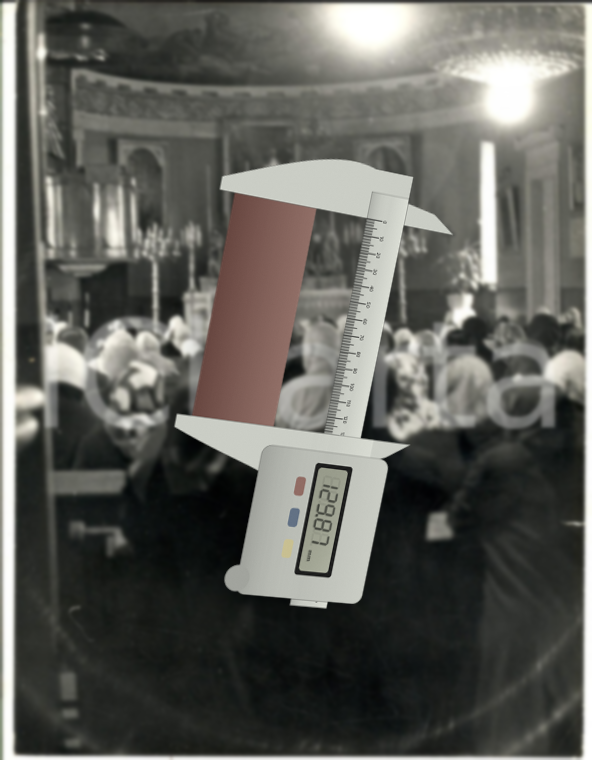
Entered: 129.87 mm
